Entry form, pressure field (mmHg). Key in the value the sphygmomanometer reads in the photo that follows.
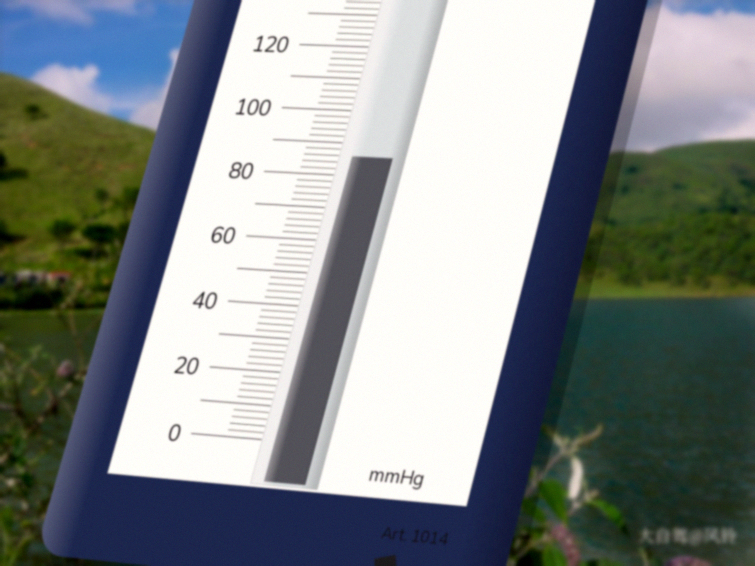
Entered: 86 mmHg
